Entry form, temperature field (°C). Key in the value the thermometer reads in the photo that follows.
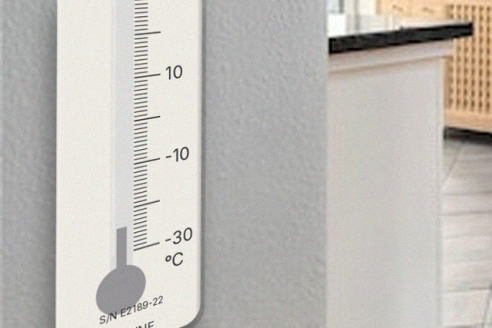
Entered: -24 °C
